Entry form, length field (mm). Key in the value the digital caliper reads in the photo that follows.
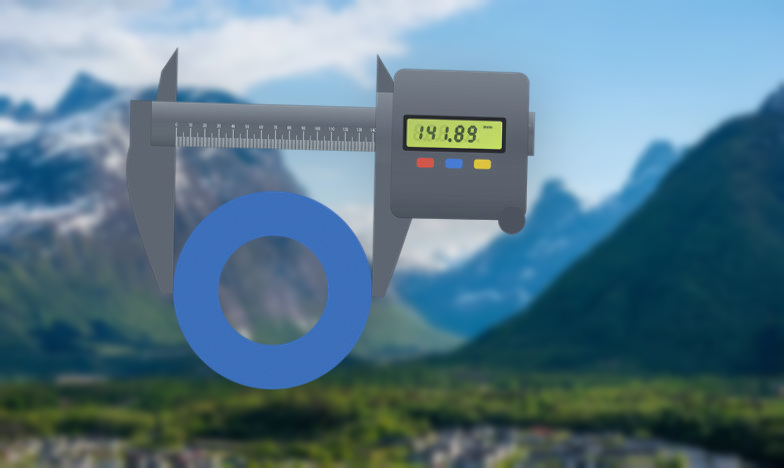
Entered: 141.89 mm
